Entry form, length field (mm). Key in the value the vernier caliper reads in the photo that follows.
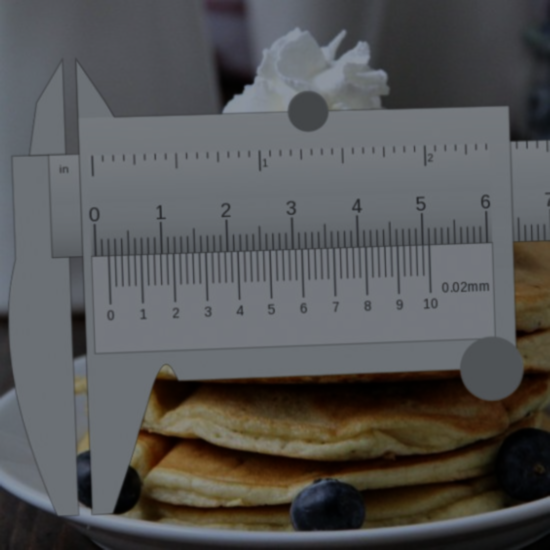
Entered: 2.0 mm
